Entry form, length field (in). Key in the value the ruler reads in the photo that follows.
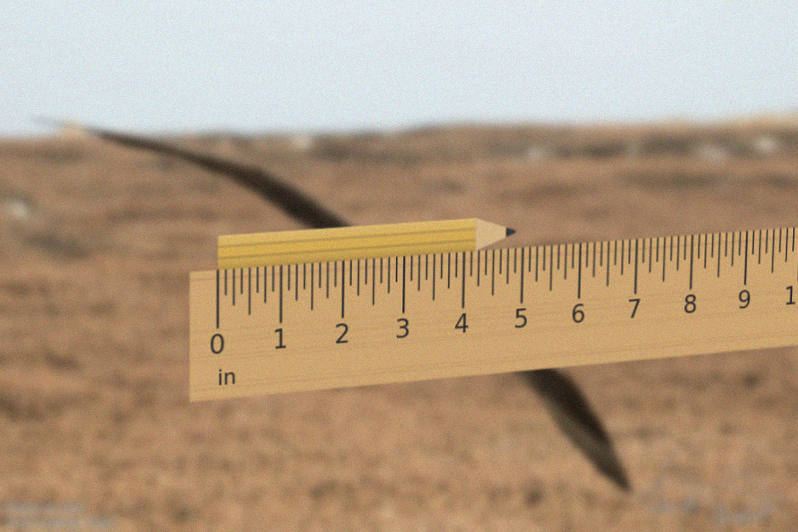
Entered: 4.875 in
